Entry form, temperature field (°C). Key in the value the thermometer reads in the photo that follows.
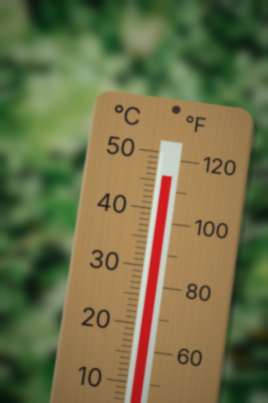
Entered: 46 °C
